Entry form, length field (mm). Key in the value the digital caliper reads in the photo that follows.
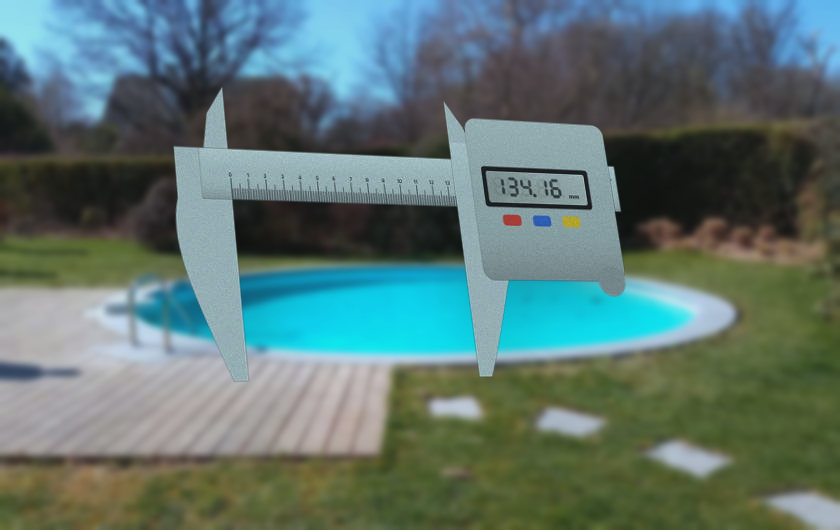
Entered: 134.16 mm
